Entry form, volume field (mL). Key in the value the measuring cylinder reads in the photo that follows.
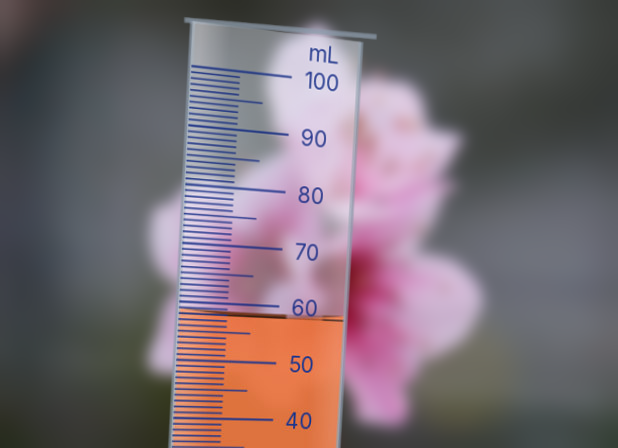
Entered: 58 mL
